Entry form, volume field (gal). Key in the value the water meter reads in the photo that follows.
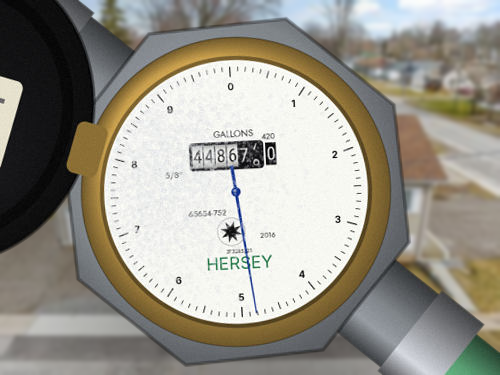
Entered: 4486774.8 gal
